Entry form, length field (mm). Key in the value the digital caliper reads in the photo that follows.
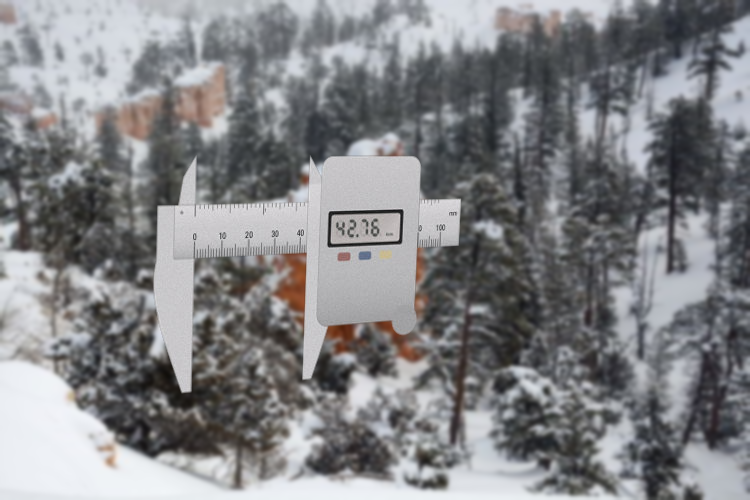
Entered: 42.76 mm
